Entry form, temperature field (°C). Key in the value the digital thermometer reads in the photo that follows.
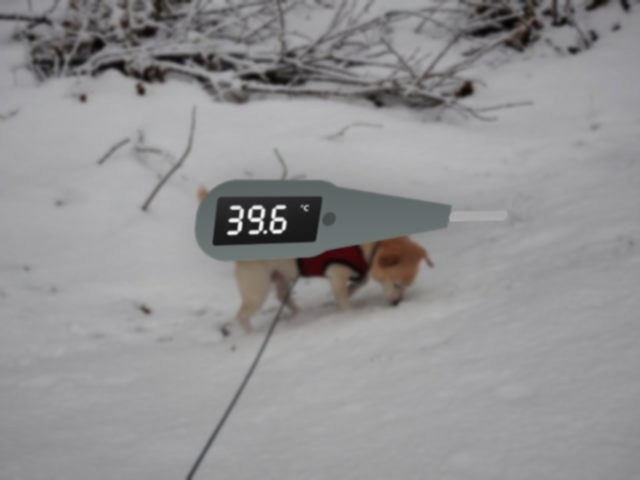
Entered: 39.6 °C
